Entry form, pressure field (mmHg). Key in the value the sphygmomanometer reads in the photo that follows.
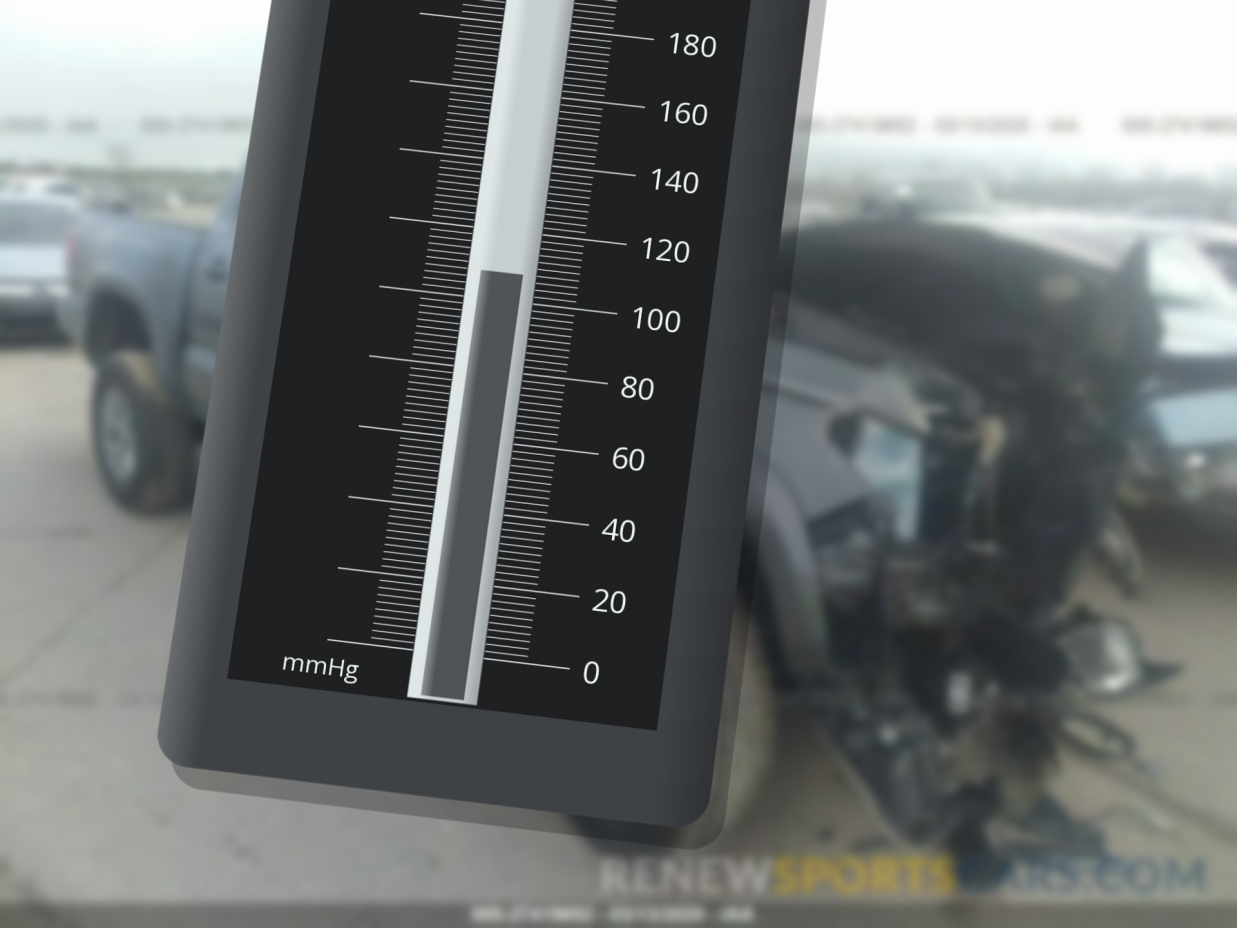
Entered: 108 mmHg
